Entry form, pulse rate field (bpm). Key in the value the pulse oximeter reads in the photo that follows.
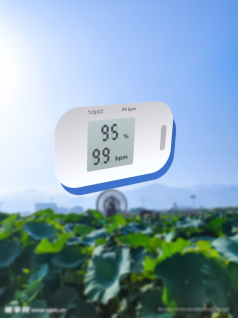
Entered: 99 bpm
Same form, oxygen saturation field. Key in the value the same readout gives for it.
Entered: 95 %
